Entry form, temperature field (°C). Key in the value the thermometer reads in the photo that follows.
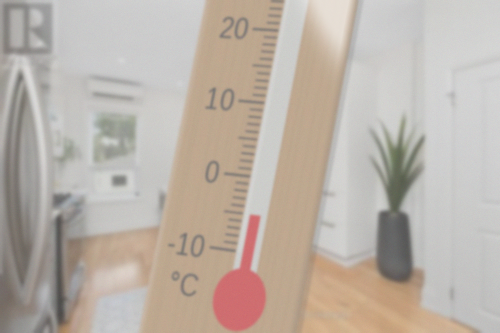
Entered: -5 °C
